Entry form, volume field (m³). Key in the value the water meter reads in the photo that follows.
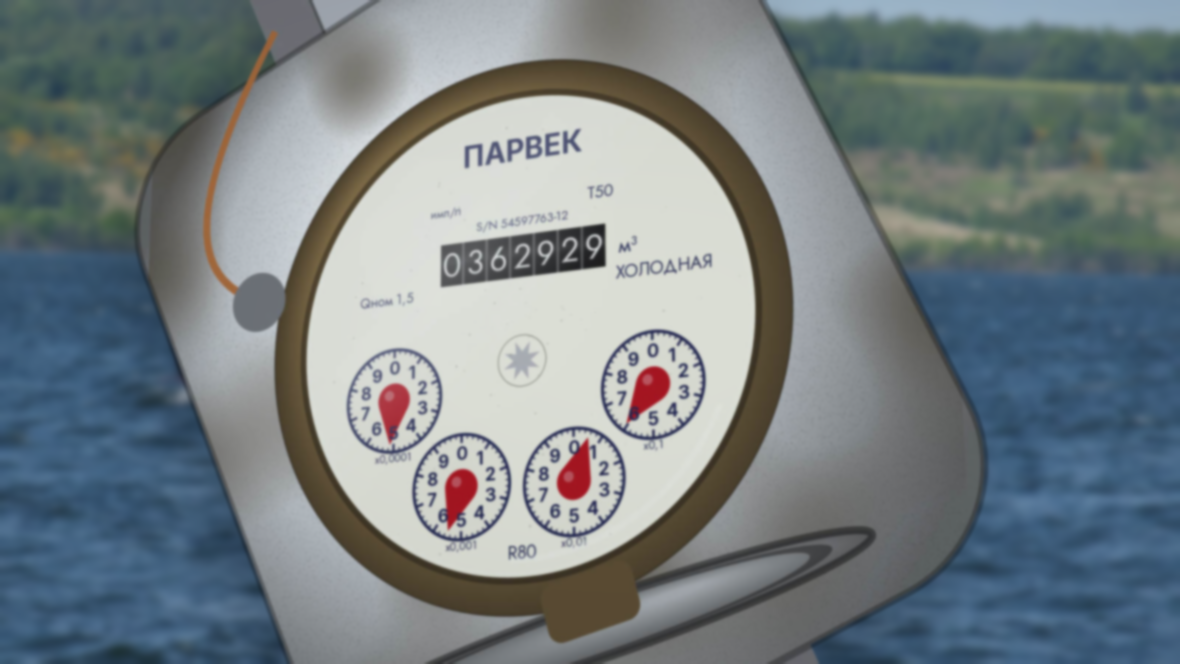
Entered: 362929.6055 m³
